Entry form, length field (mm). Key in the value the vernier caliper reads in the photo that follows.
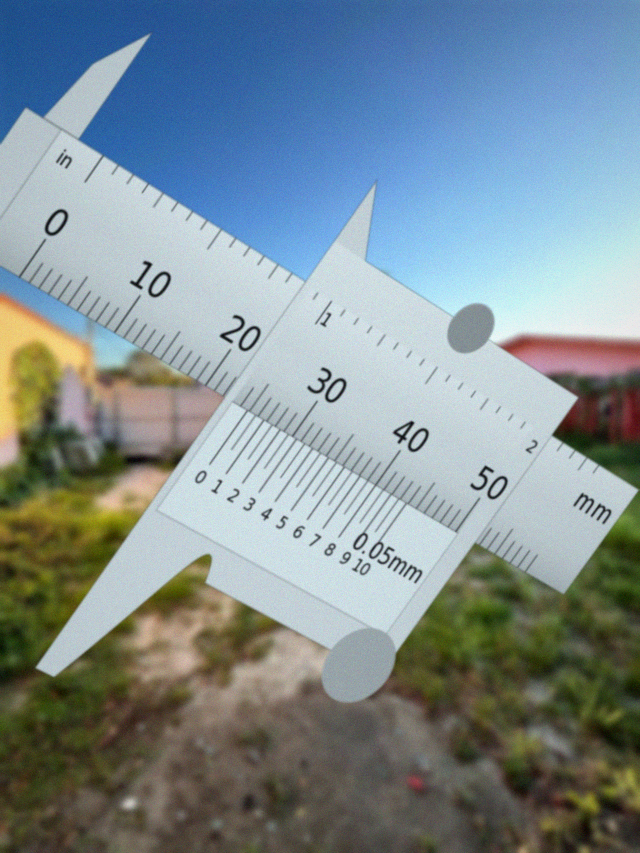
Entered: 24.8 mm
